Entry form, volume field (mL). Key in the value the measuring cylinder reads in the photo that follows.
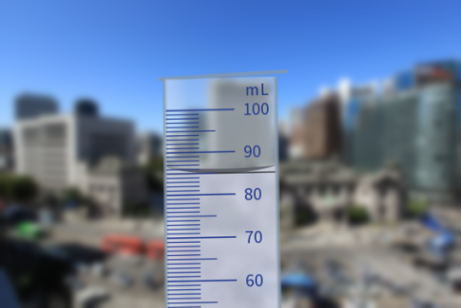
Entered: 85 mL
